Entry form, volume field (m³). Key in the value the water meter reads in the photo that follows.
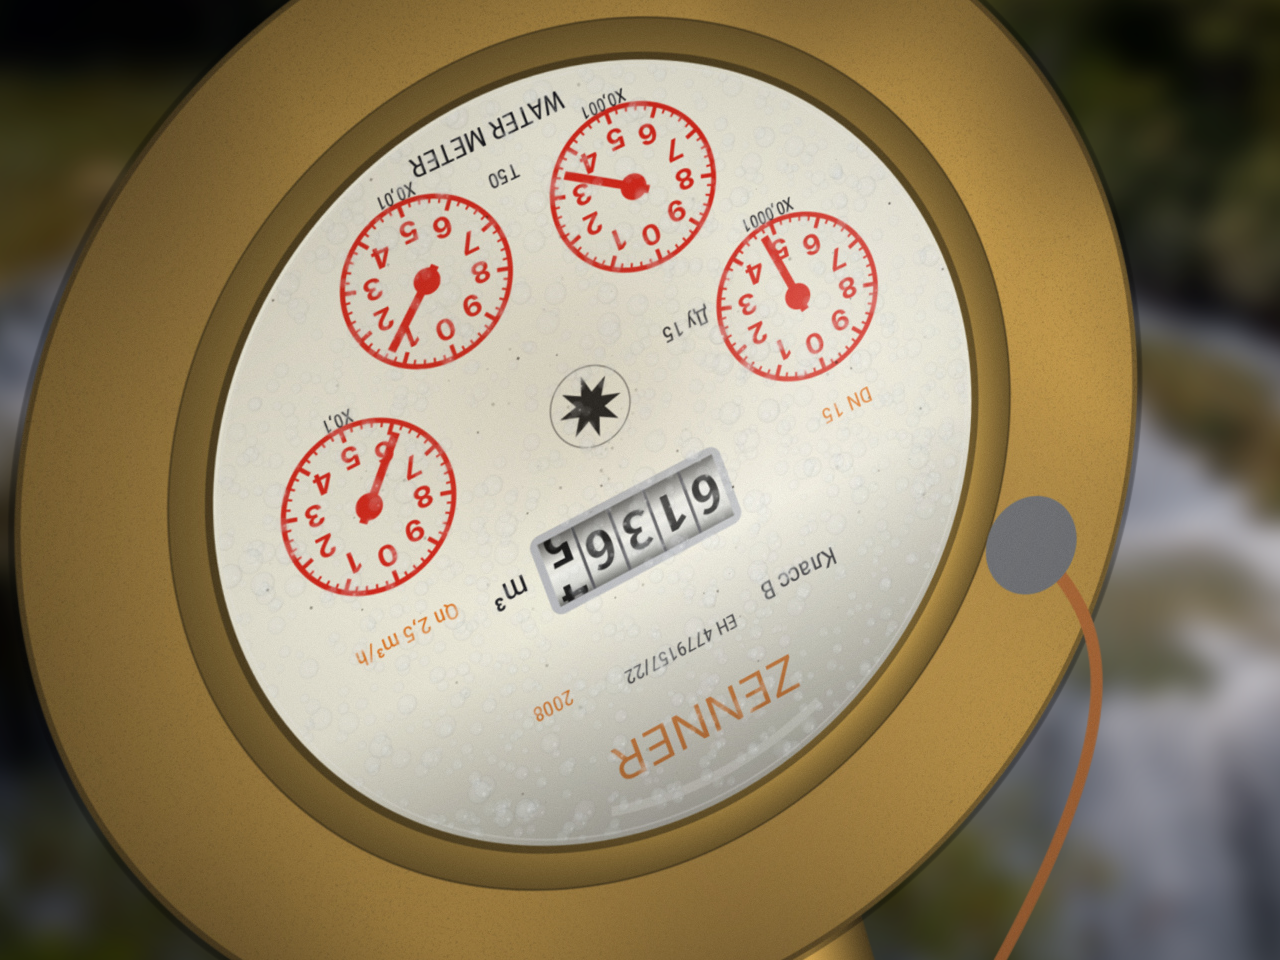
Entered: 61364.6134 m³
